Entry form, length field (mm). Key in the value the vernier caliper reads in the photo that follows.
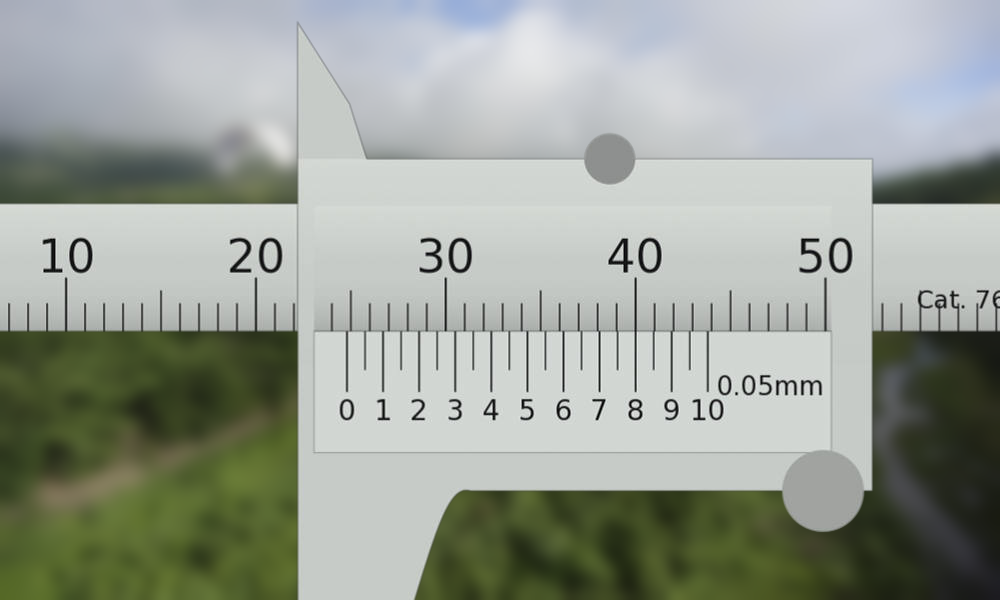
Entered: 24.8 mm
